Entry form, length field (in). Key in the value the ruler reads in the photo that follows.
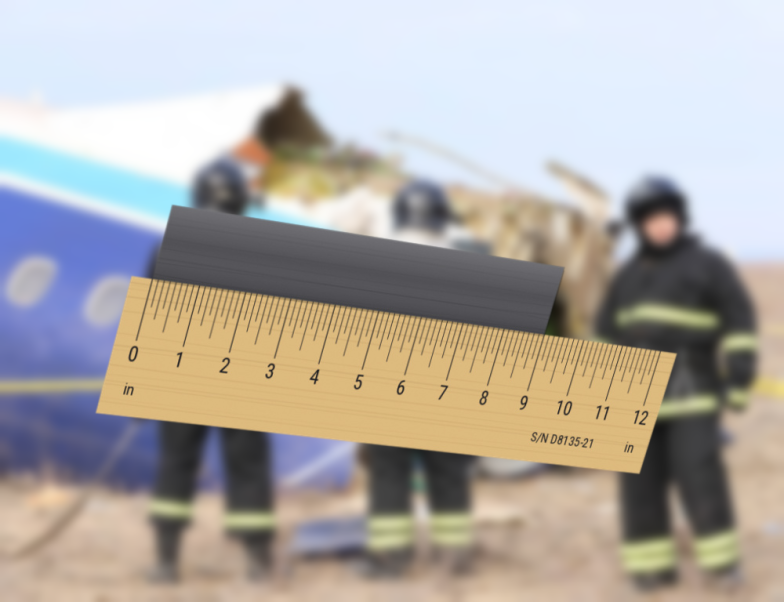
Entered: 9 in
